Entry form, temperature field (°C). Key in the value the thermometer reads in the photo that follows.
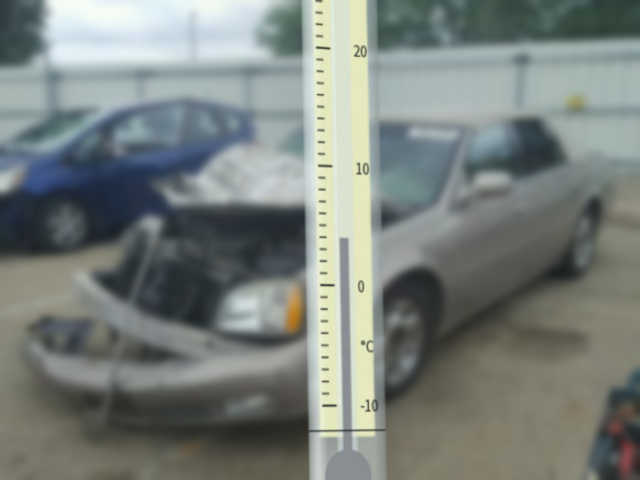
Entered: 4 °C
